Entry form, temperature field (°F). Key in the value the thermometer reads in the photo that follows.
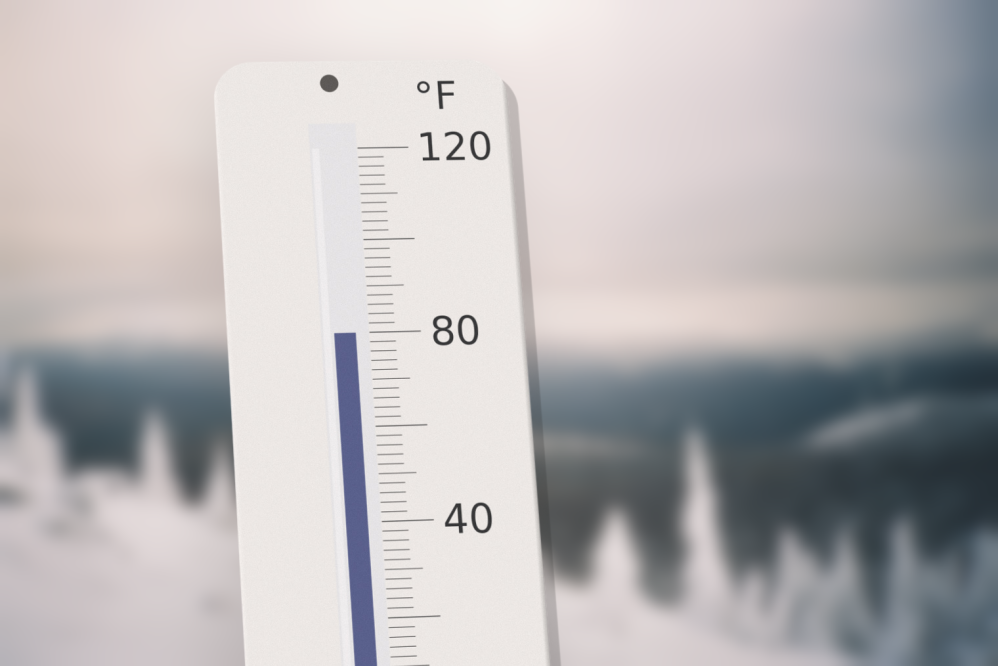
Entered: 80 °F
